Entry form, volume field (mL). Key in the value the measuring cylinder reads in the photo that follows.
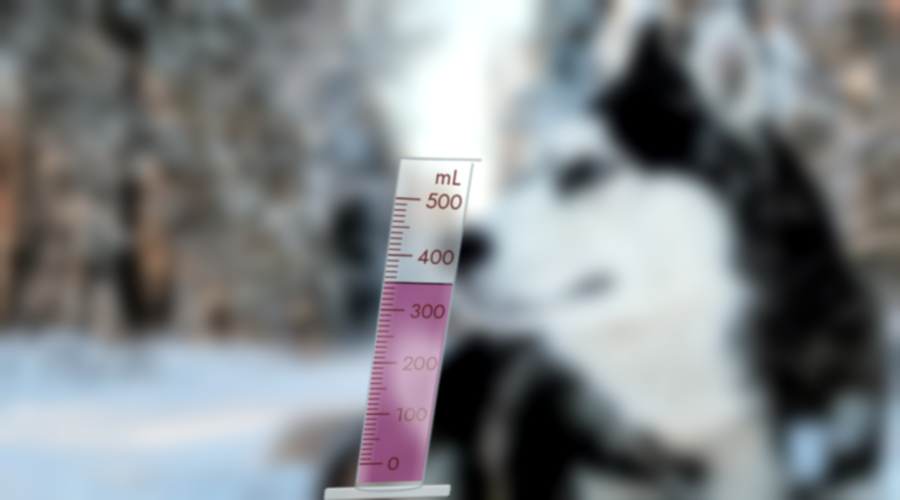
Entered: 350 mL
